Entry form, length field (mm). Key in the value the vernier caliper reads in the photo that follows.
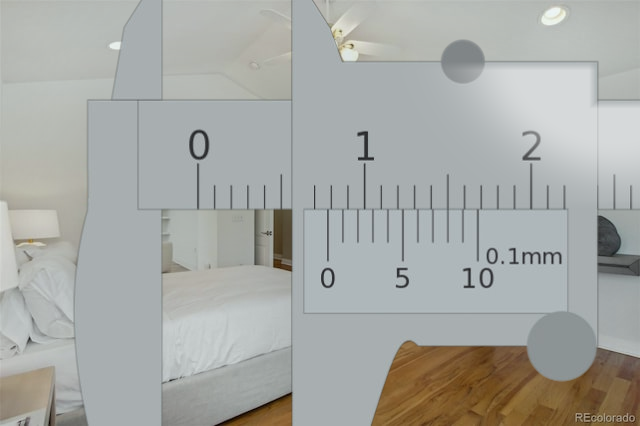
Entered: 7.8 mm
